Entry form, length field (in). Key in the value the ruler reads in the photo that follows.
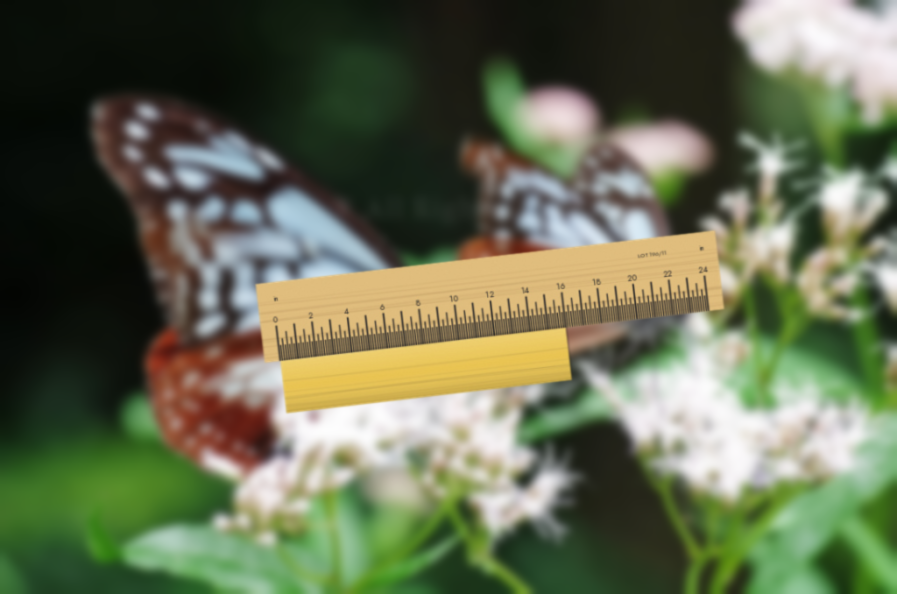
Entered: 16 in
